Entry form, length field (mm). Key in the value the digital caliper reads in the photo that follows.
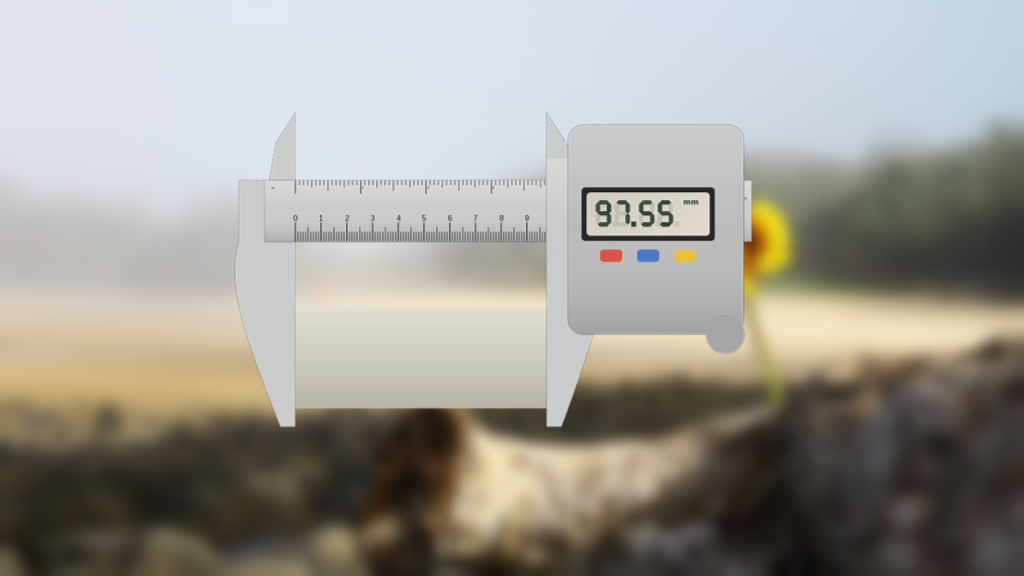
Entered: 97.55 mm
